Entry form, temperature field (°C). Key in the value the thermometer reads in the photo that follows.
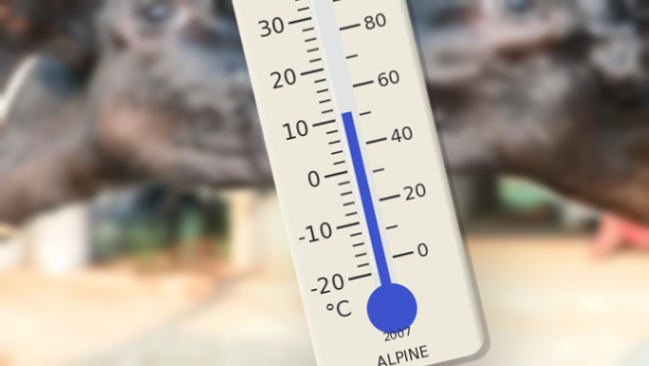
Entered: 11 °C
